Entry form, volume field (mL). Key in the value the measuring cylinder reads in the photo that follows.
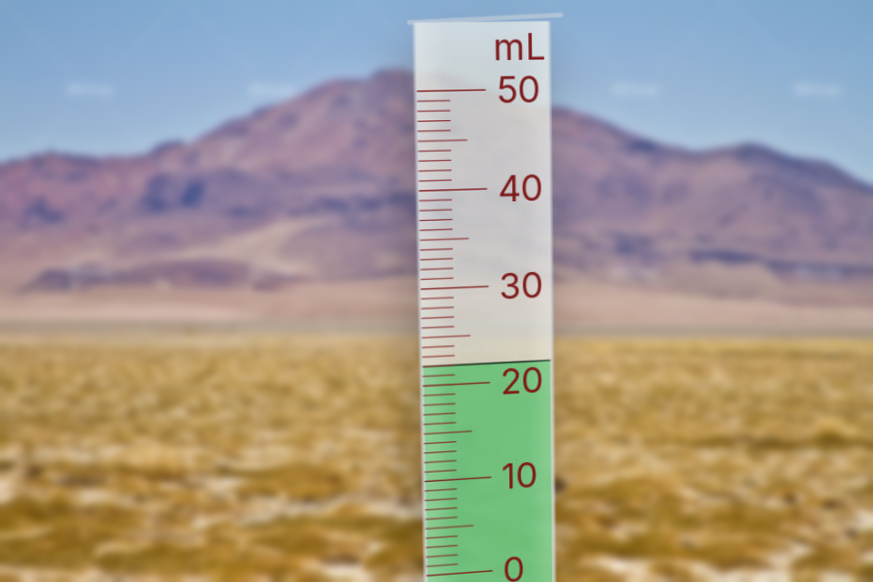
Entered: 22 mL
